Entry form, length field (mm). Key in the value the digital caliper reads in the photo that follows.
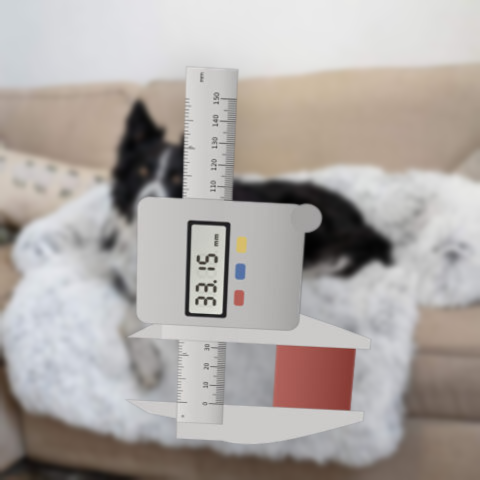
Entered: 33.15 mm
